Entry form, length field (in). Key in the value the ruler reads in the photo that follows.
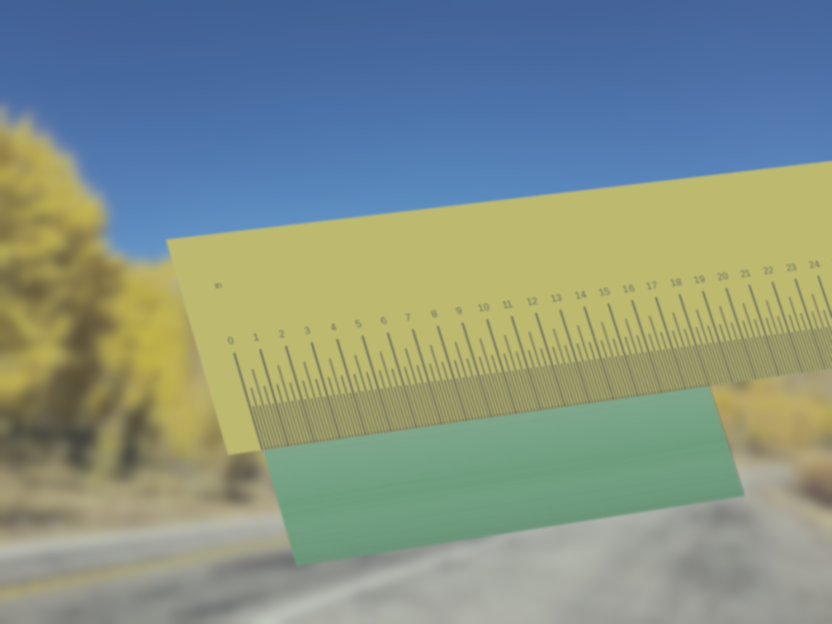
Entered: 18 in
